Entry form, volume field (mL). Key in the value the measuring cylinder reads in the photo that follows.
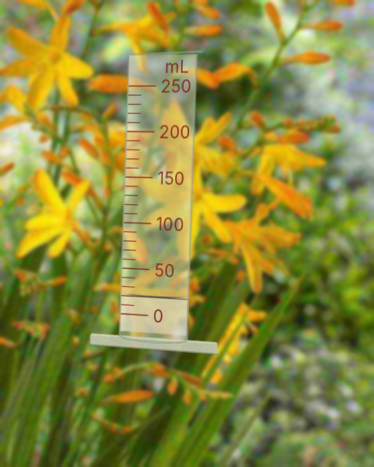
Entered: 20 mL
